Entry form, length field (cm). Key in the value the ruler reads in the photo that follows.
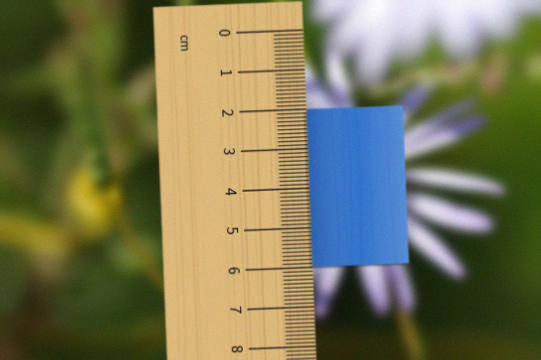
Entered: 4 cm
